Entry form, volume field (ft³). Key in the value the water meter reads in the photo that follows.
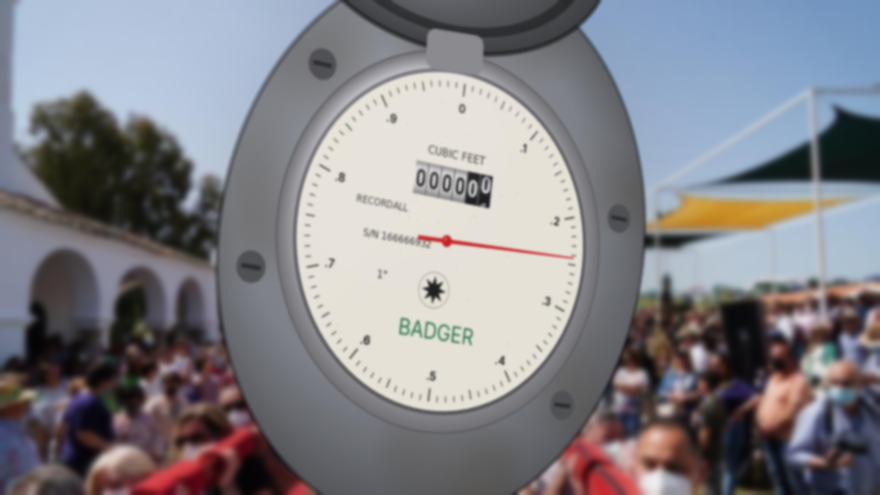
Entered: 0.24 ft³
